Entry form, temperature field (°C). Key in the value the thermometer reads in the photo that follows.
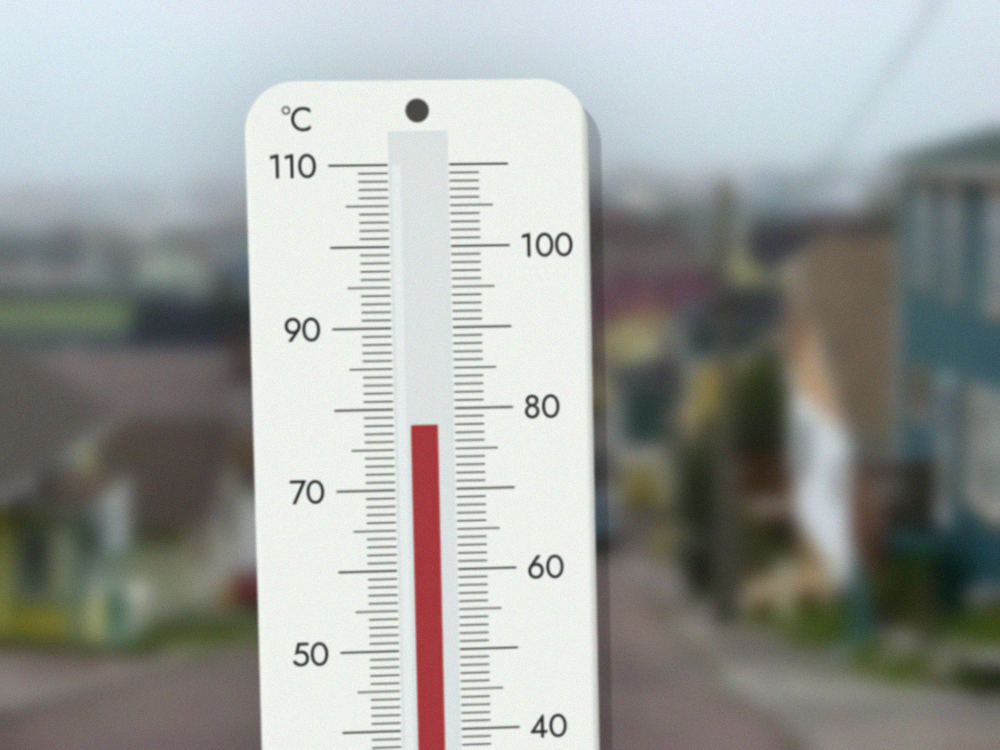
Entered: 78 °C
